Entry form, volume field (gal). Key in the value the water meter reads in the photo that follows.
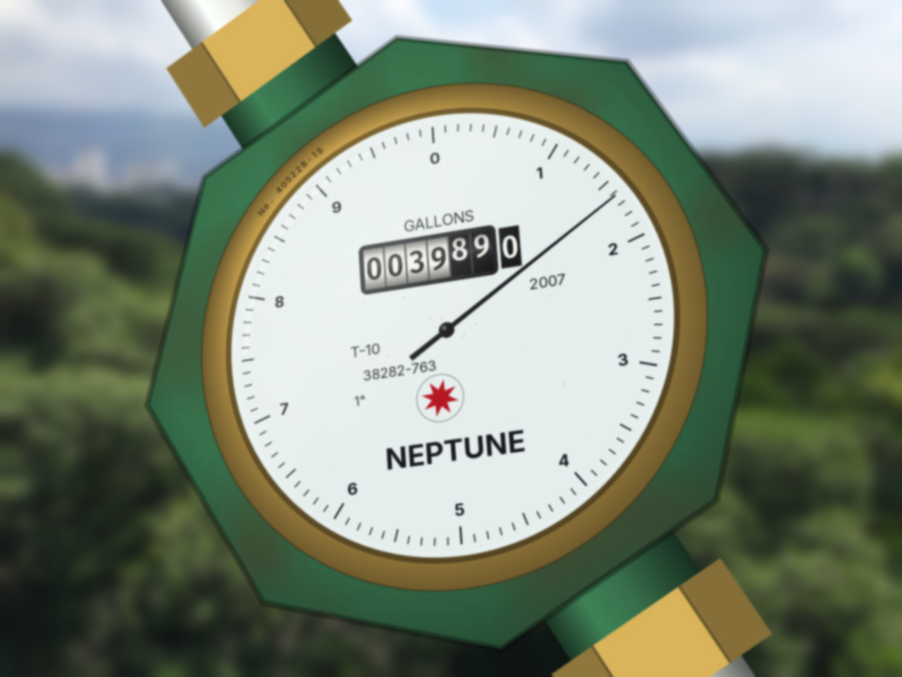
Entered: 39891.6 gal
